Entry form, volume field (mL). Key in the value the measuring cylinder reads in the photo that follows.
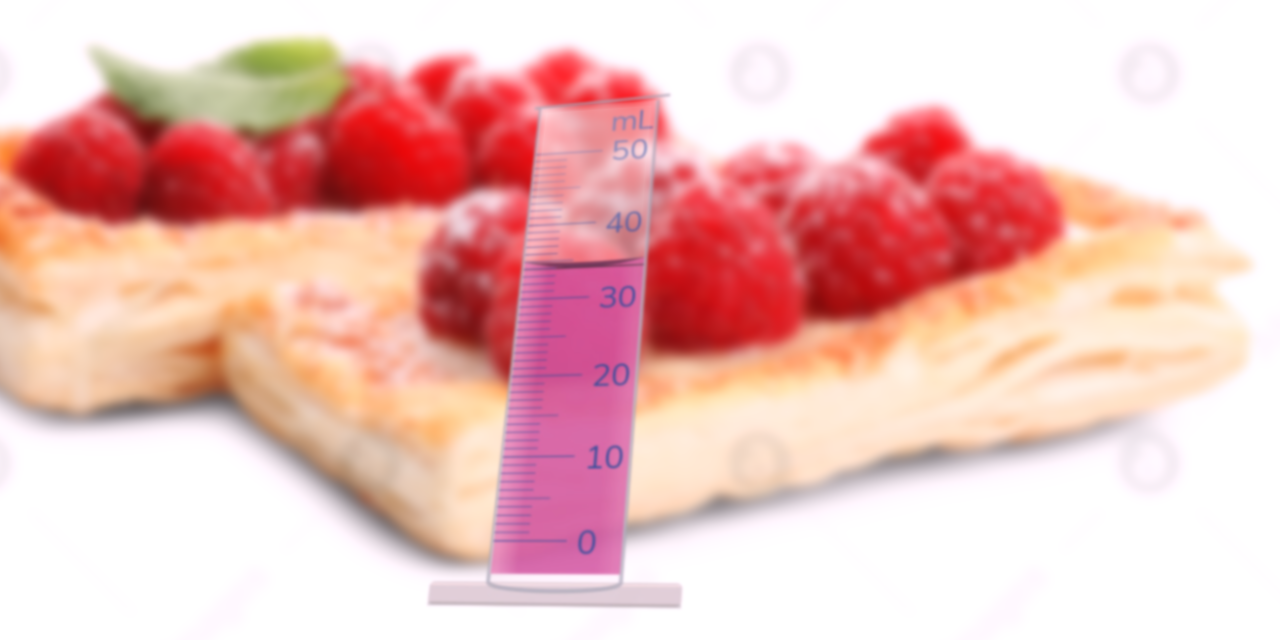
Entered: 34 mL
